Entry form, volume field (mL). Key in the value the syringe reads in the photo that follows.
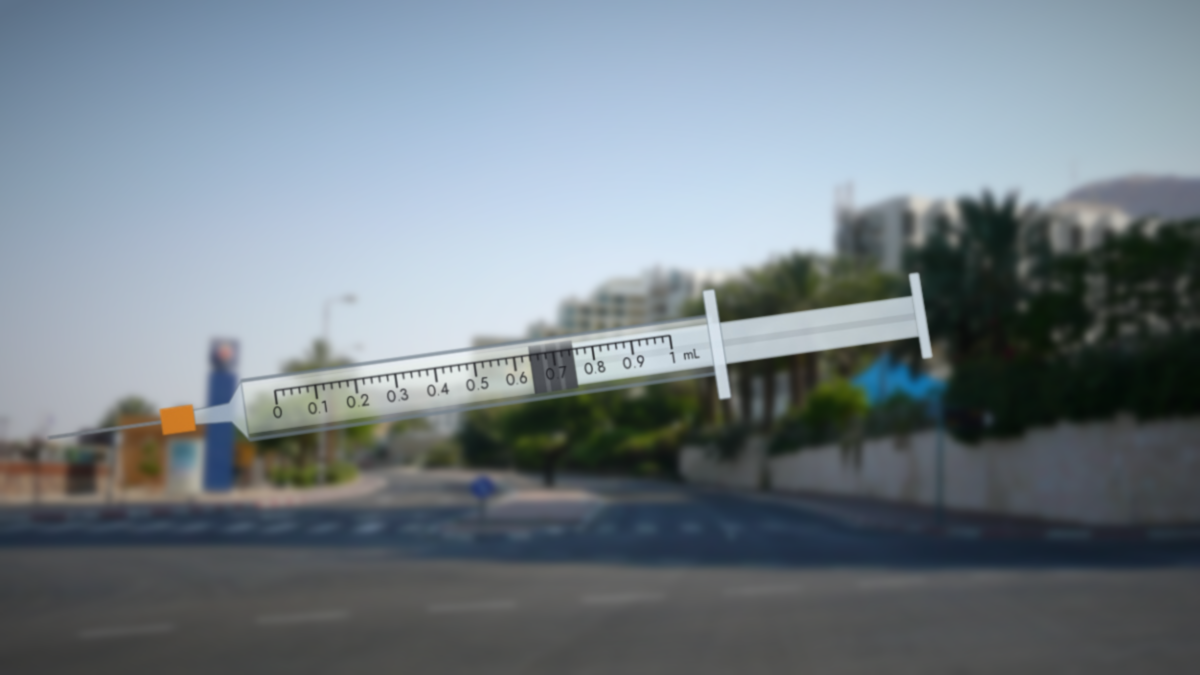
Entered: 0.64 mL
